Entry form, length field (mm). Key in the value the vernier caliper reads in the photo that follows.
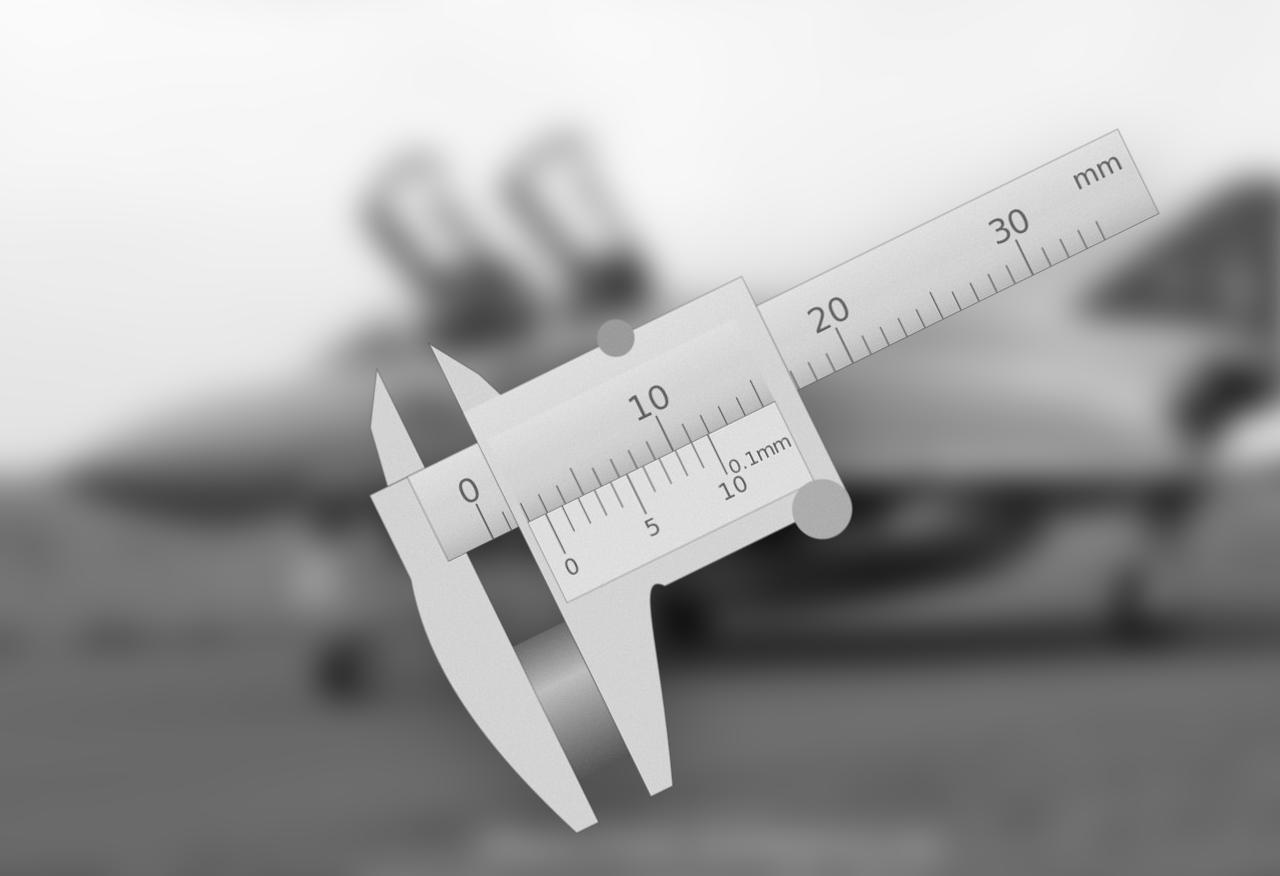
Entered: 2.9 mm
